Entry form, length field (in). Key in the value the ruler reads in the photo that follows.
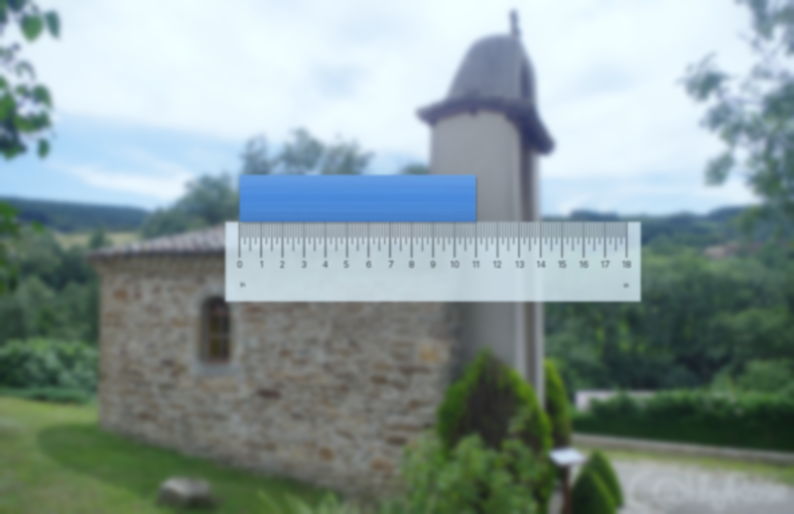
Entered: 11 in
